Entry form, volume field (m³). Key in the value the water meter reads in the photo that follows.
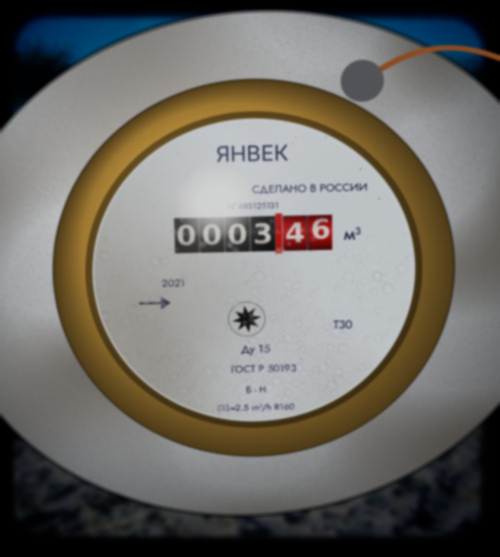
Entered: 3.46 m³
